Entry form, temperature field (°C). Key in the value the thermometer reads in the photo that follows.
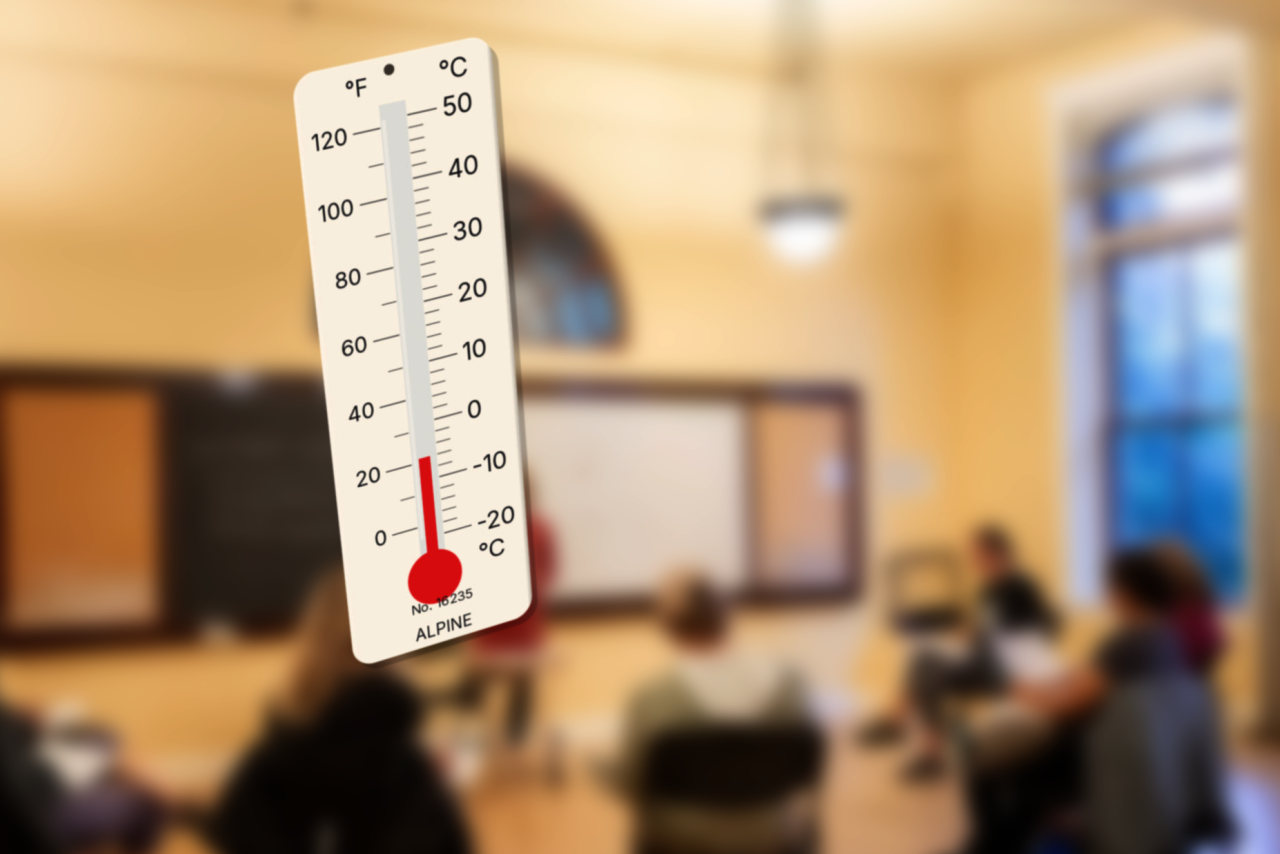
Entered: -6 °C
